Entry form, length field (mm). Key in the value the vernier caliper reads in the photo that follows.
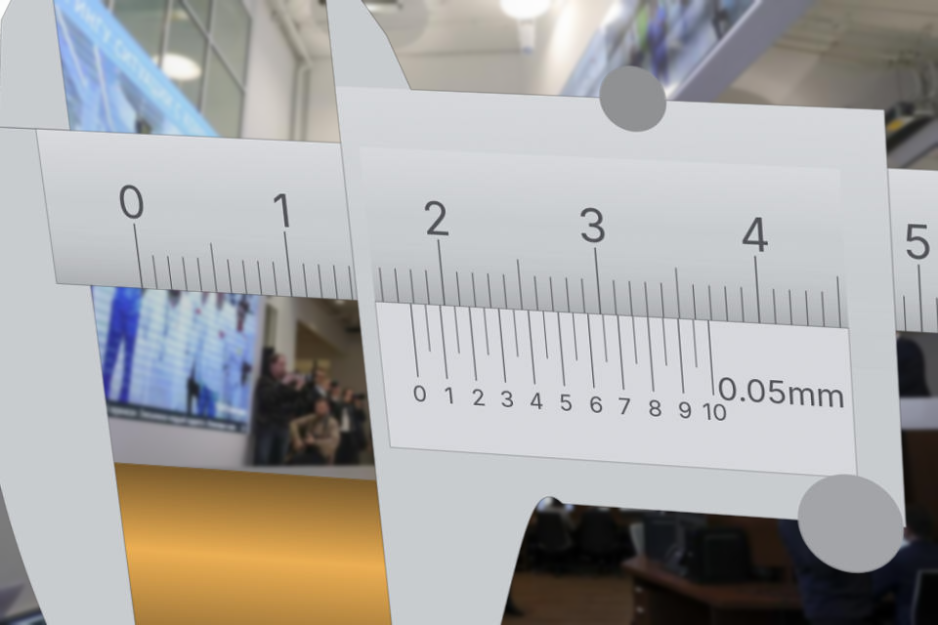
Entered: 17.8 mm
